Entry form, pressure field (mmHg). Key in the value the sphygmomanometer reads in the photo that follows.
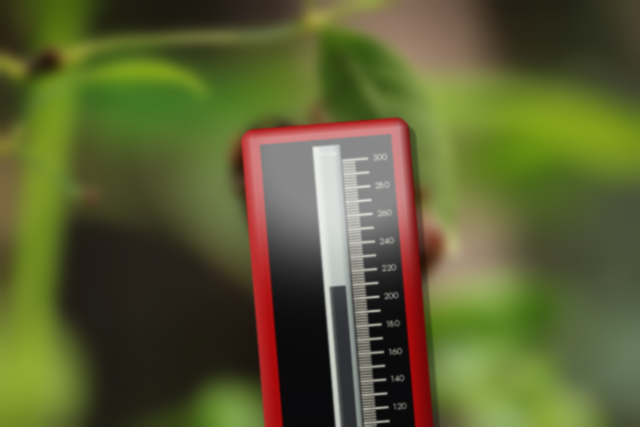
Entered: 210 mmHg
